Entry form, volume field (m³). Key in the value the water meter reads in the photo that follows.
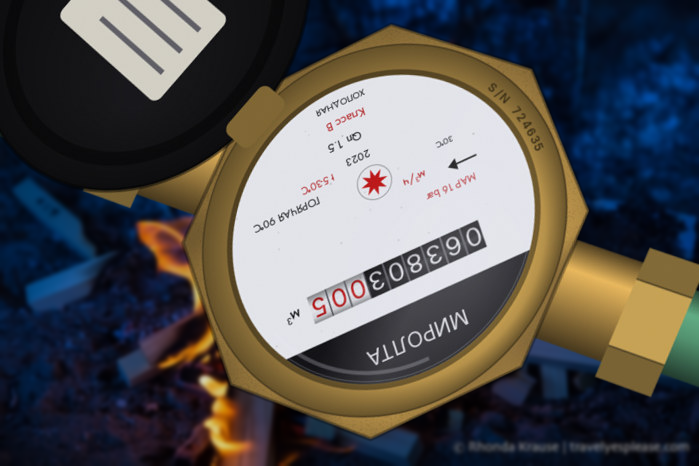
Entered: 63803.005 m³
